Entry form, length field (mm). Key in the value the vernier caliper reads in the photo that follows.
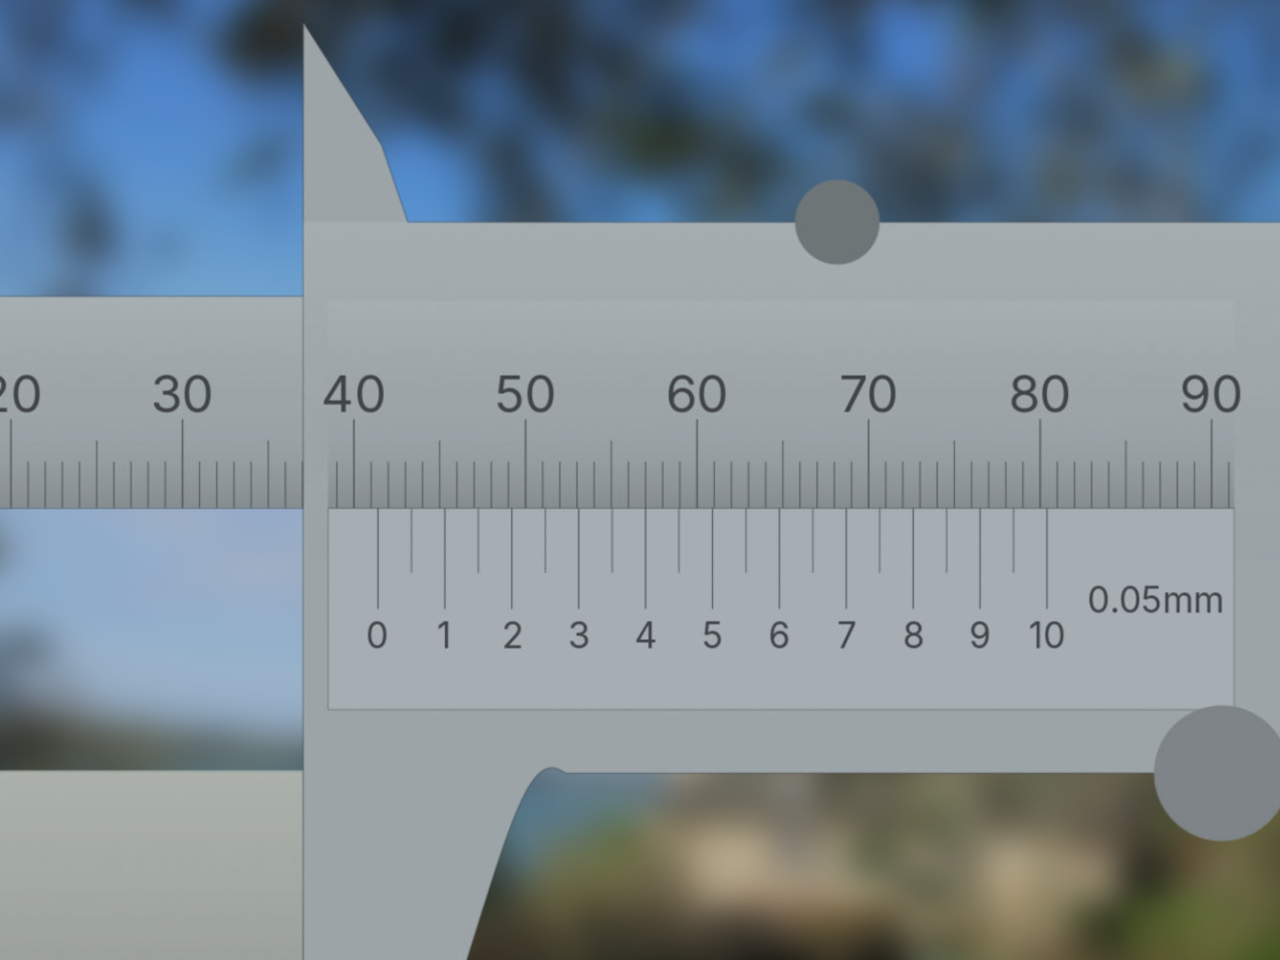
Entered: 41.4 mm
